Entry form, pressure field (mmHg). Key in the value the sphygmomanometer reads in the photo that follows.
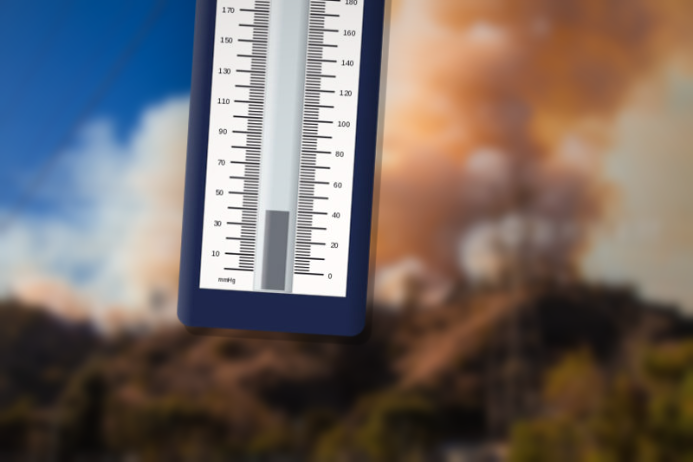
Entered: 40 mmHg
